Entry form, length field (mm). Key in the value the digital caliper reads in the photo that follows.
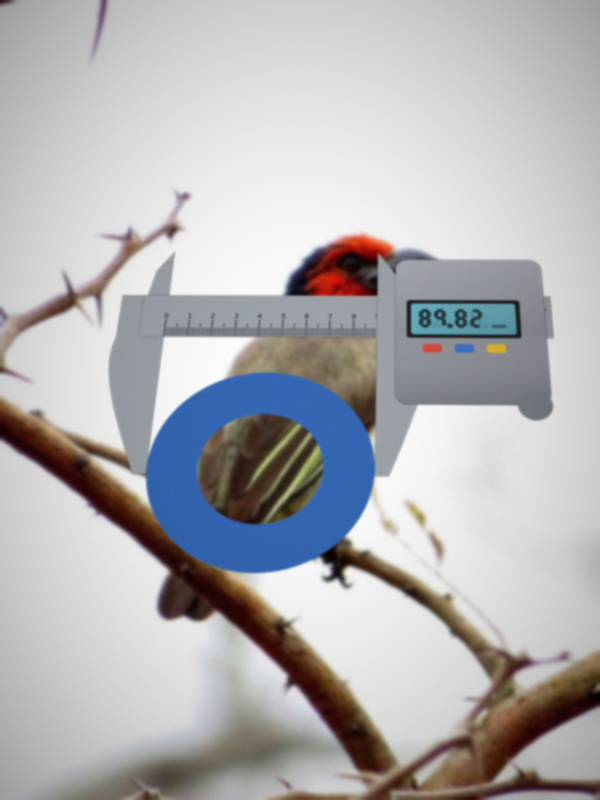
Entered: 89.82 mm
